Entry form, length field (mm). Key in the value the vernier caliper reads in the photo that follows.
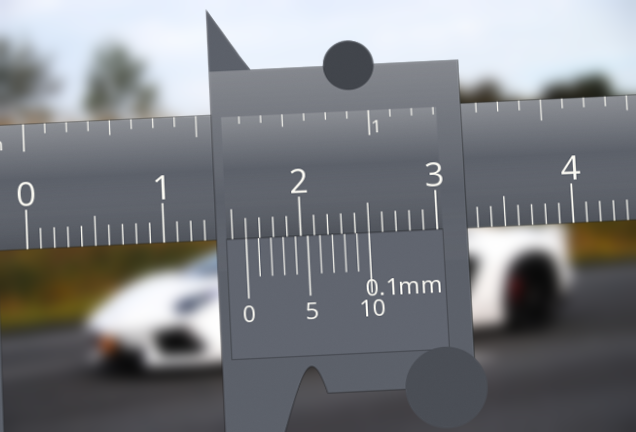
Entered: 16.0 mm
